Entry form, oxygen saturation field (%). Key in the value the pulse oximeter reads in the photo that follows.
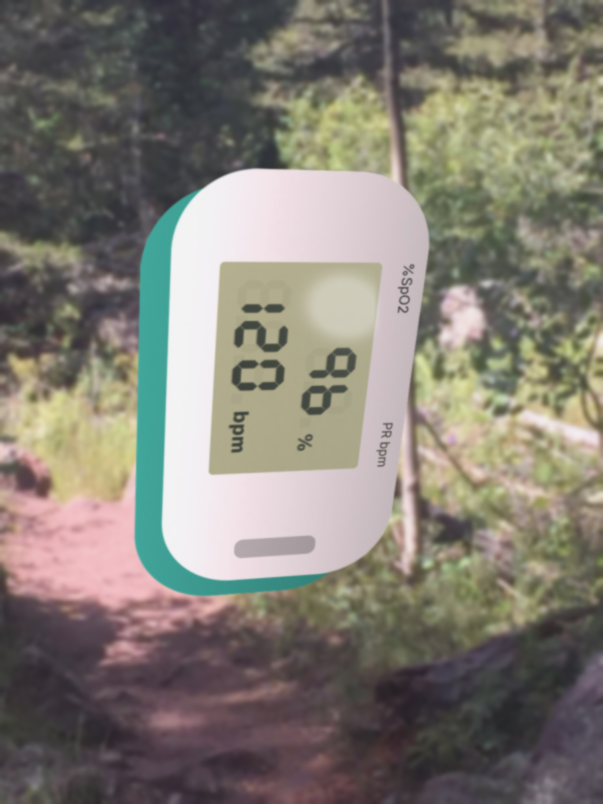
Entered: 96 %
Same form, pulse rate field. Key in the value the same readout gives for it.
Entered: 120 bpm
